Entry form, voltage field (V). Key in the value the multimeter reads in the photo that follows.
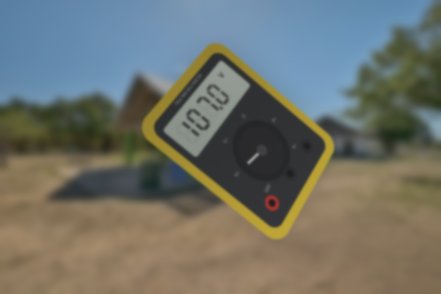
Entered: 107.0 V
